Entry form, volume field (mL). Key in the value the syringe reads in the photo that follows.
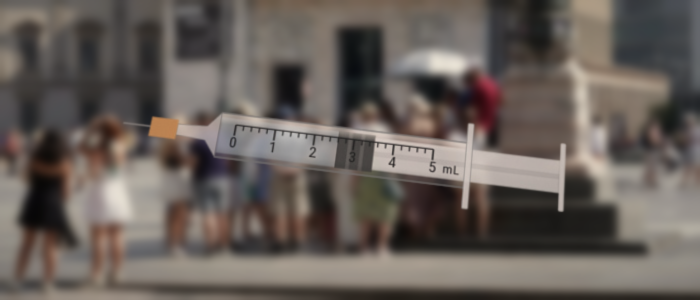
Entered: 2.6 mL
